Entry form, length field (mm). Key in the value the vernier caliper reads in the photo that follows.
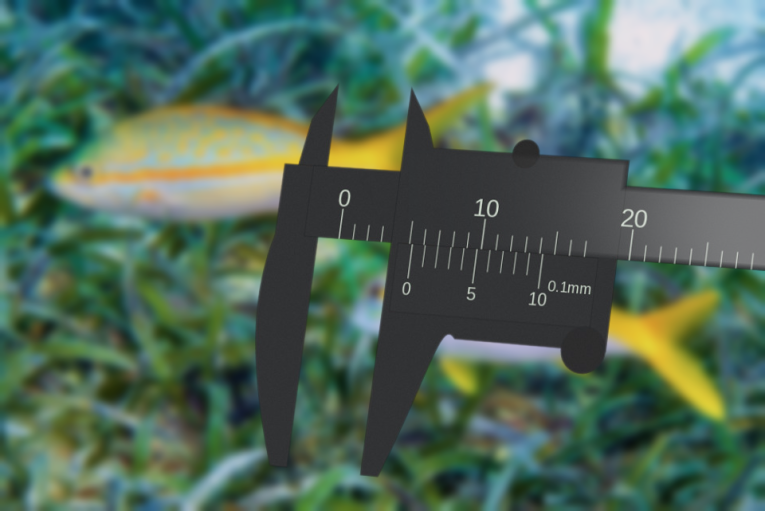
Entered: 5.2 mm
